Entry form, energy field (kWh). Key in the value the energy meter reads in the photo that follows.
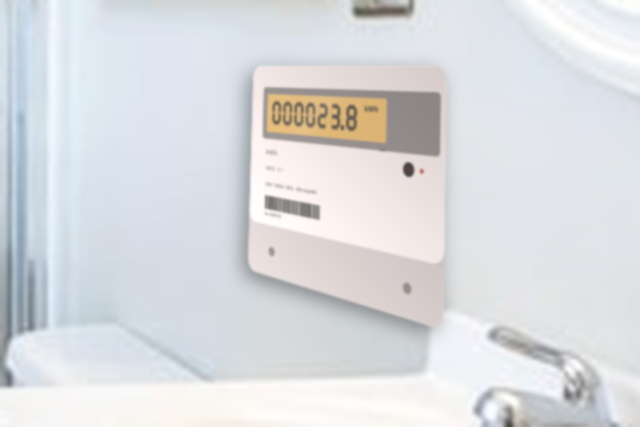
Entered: 23.8 kWh
